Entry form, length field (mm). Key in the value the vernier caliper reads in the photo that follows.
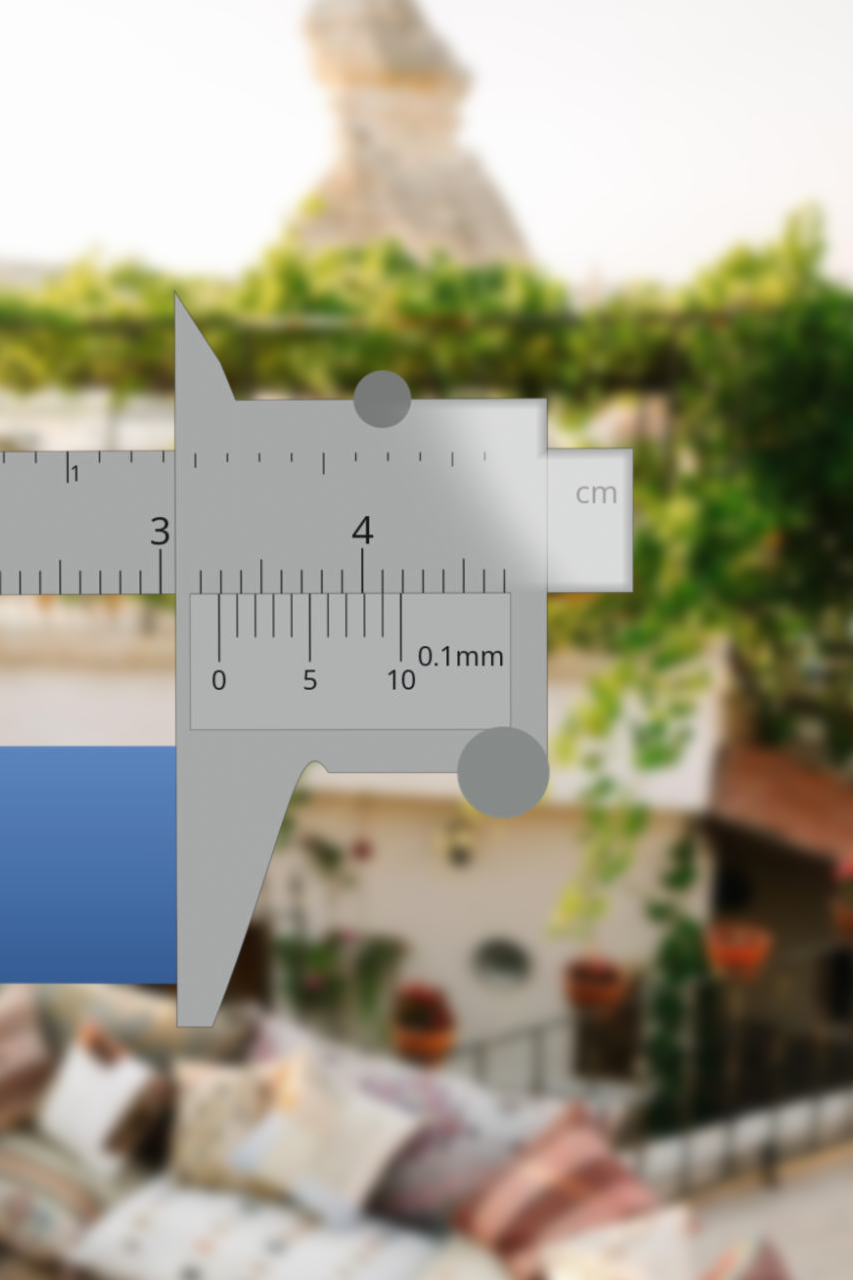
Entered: 32.9 mm
